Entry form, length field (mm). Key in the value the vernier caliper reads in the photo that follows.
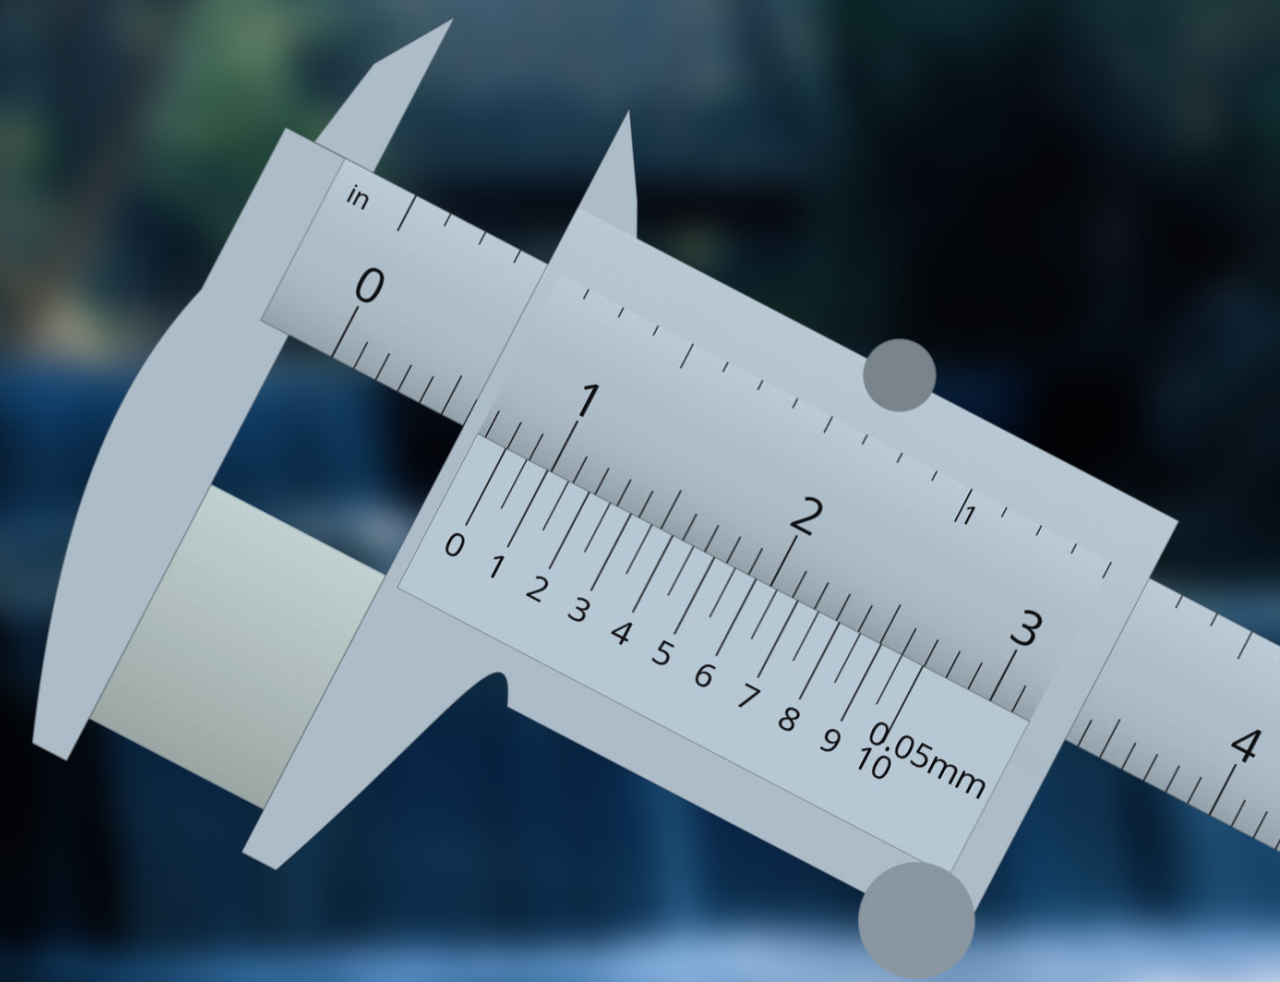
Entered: 7.95 mm
